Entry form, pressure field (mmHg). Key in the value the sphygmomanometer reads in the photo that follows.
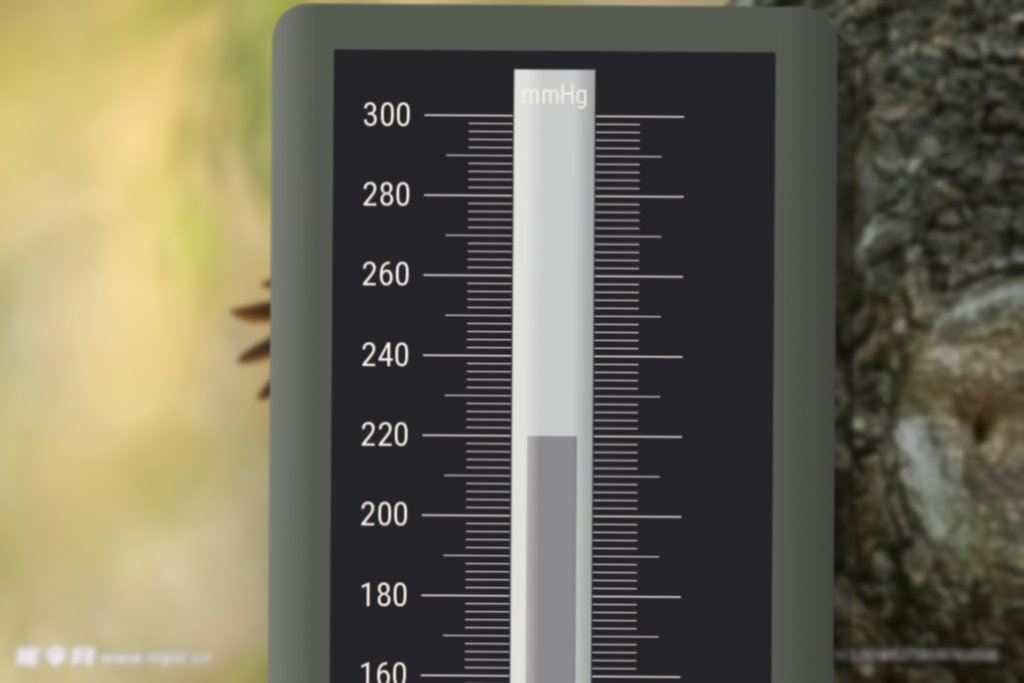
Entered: 220 mmHg
